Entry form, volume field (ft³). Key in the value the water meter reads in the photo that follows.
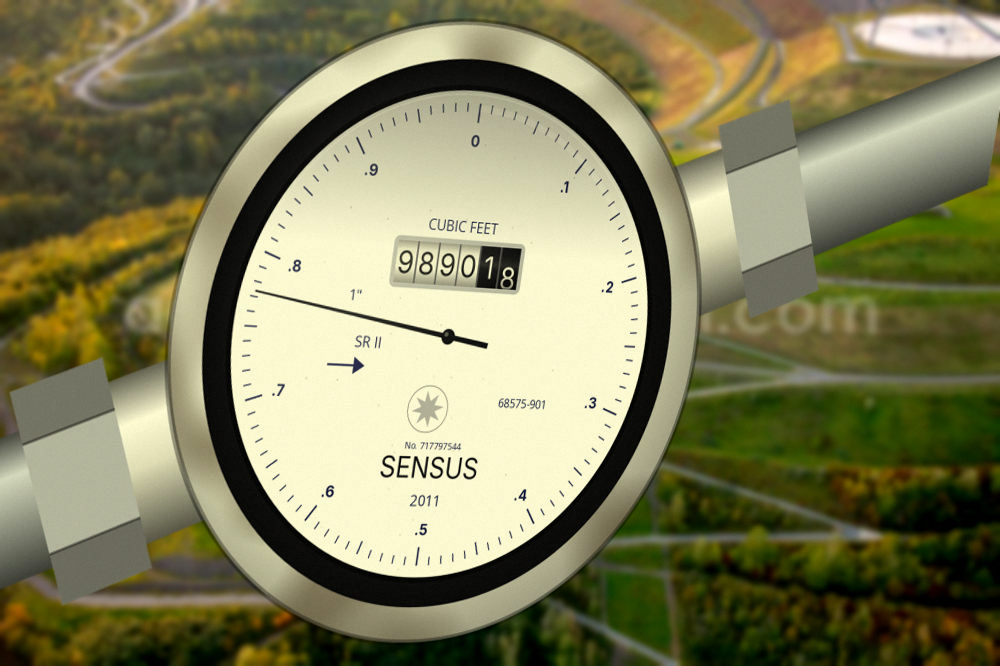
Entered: 989017.77 ft³
